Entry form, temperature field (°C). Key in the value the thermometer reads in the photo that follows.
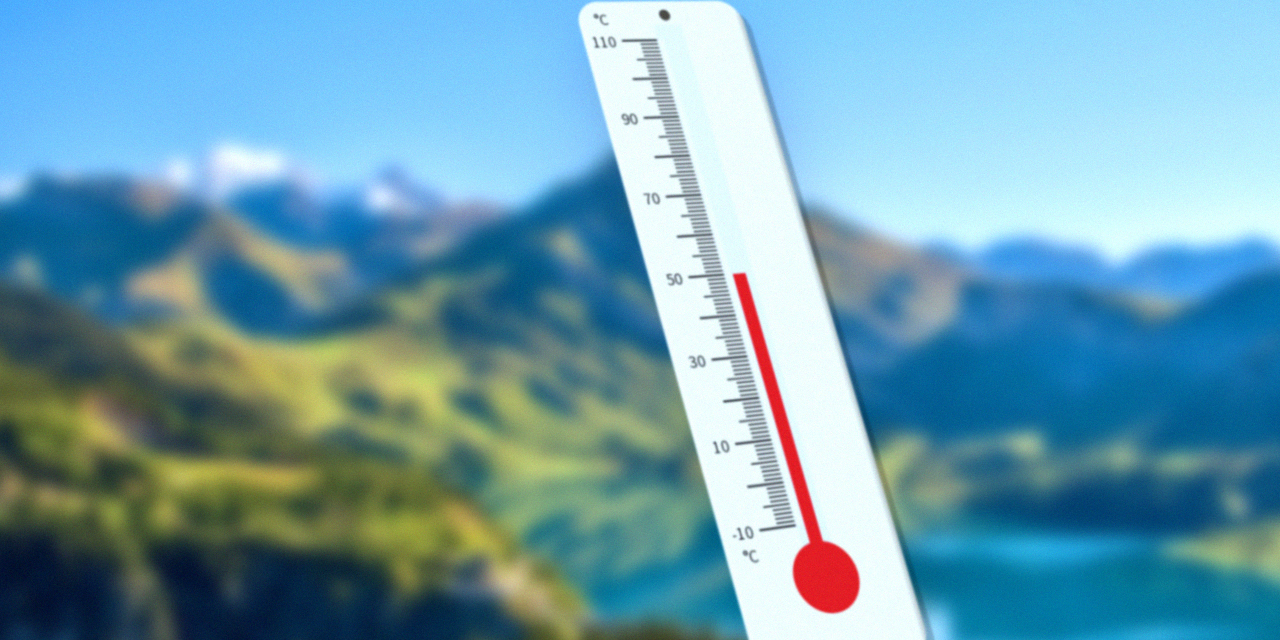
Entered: 50 °C
